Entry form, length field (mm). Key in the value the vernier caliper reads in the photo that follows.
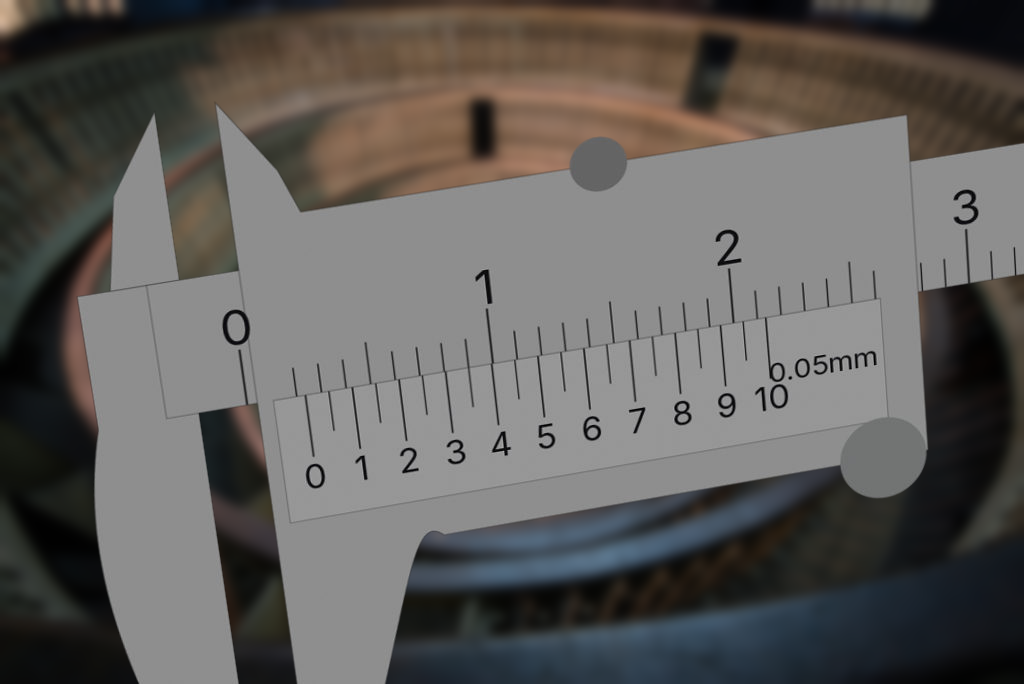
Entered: 2.35 mm
